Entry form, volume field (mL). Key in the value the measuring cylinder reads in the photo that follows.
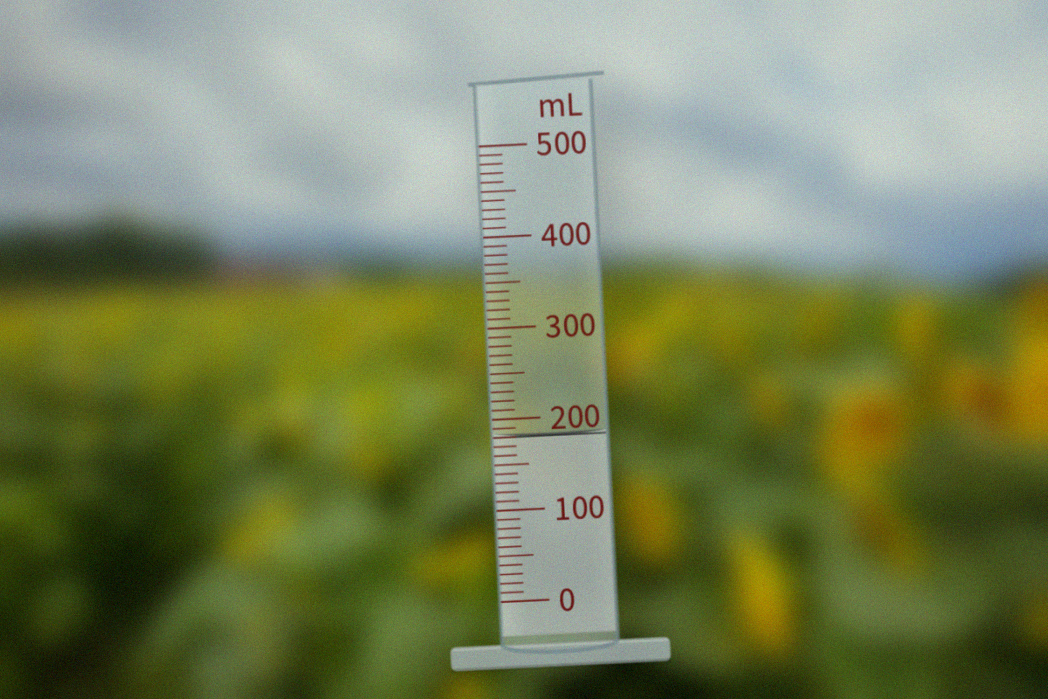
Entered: 180 mL
